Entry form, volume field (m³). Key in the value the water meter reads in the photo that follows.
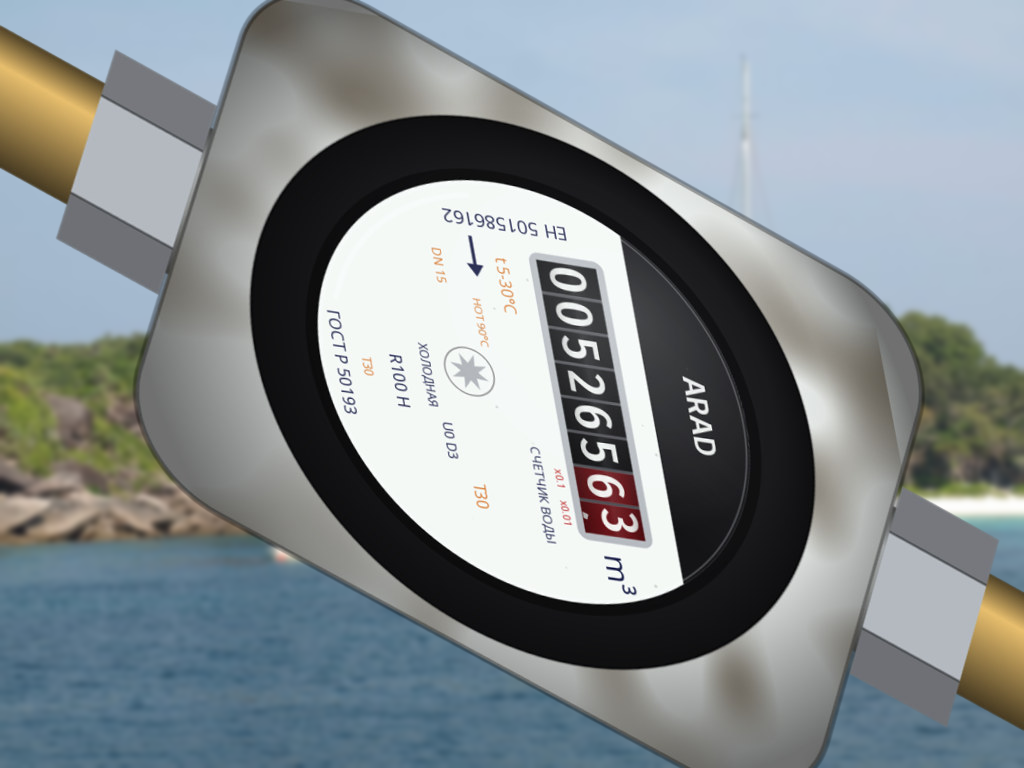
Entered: 5265.63 m³
